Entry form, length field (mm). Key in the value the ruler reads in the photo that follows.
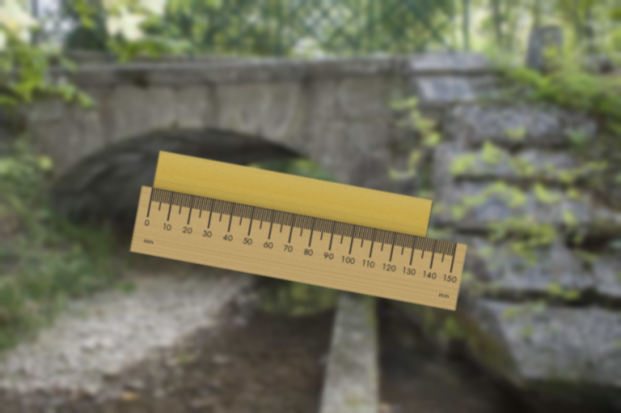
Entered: 135 mm
